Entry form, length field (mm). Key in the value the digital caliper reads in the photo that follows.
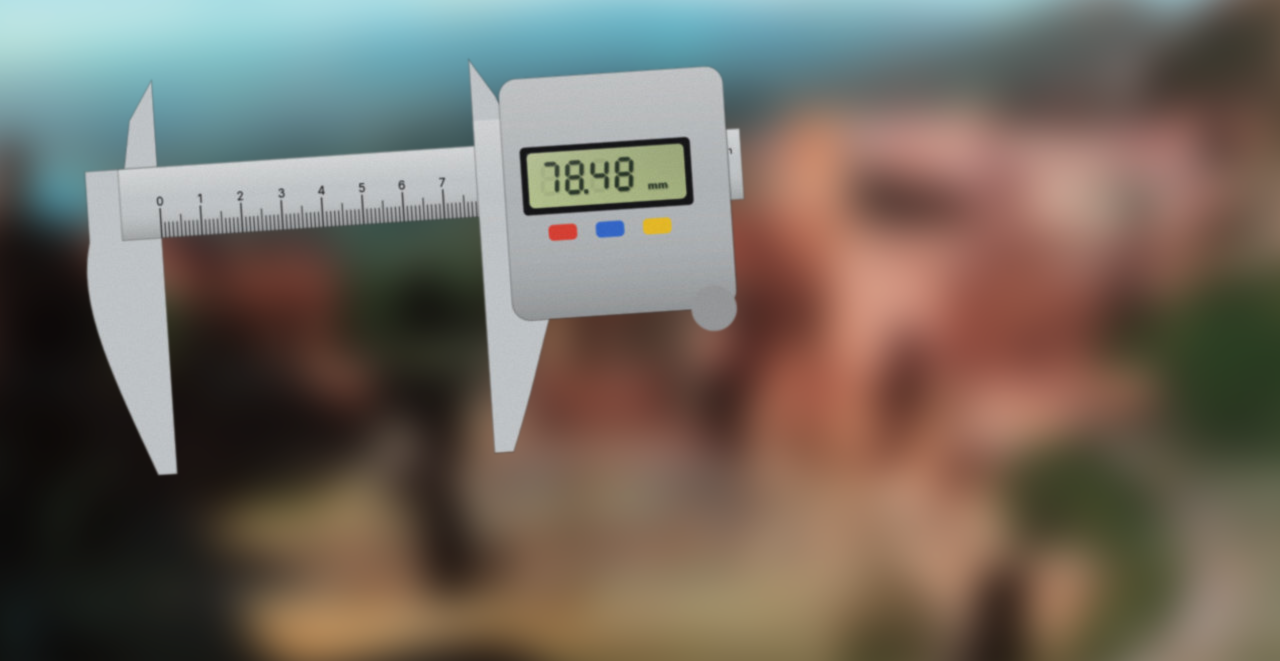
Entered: 78.48 mm
